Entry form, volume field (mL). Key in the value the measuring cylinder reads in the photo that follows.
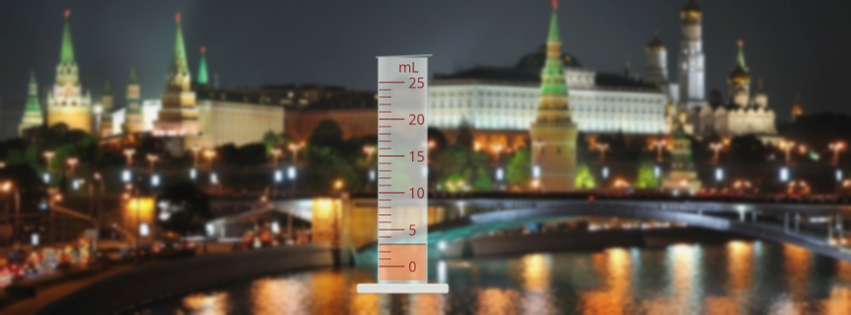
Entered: 3 mL
